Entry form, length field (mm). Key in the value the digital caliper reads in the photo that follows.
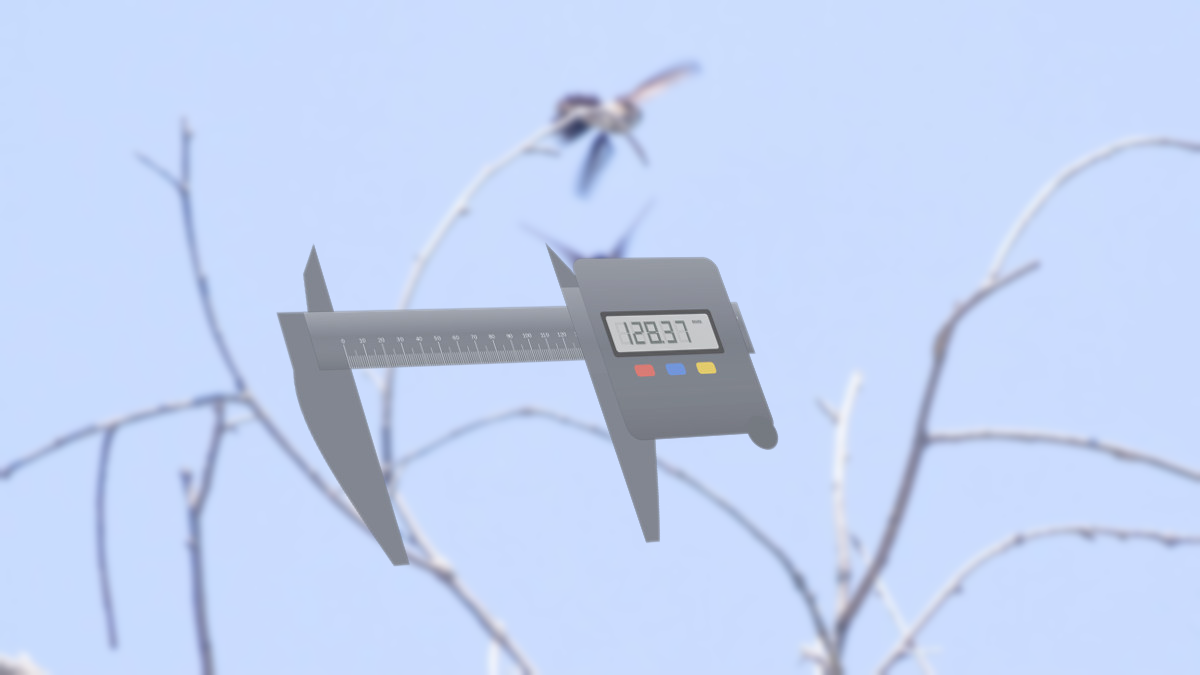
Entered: 128.37 mm
